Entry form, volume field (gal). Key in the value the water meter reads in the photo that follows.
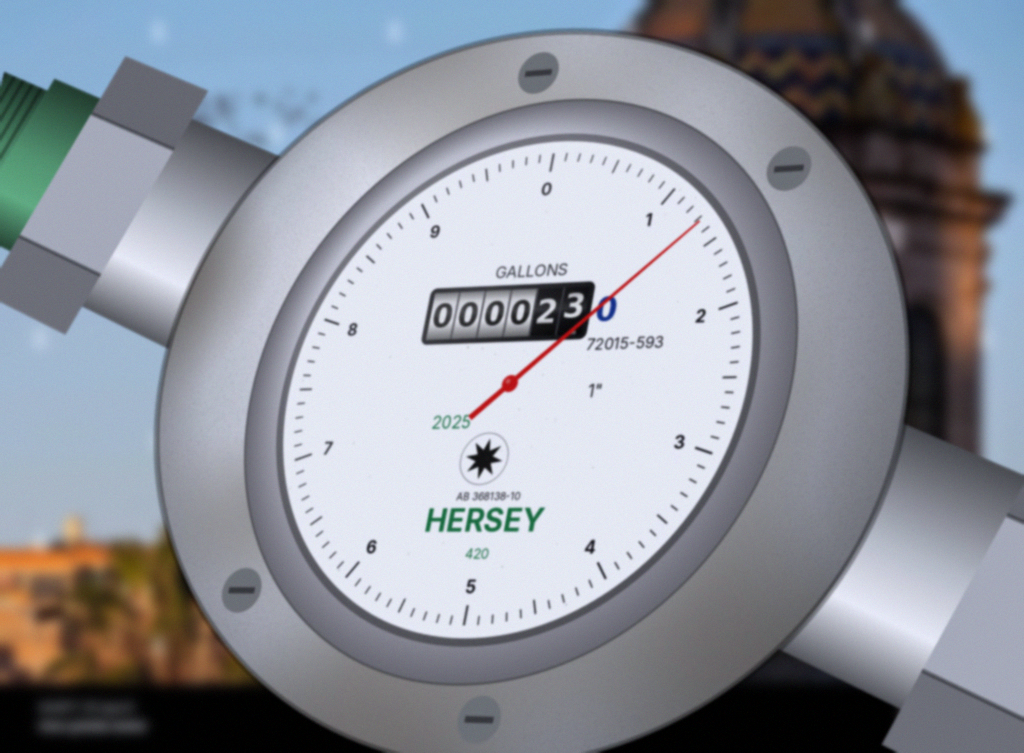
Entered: 231.3 gal
